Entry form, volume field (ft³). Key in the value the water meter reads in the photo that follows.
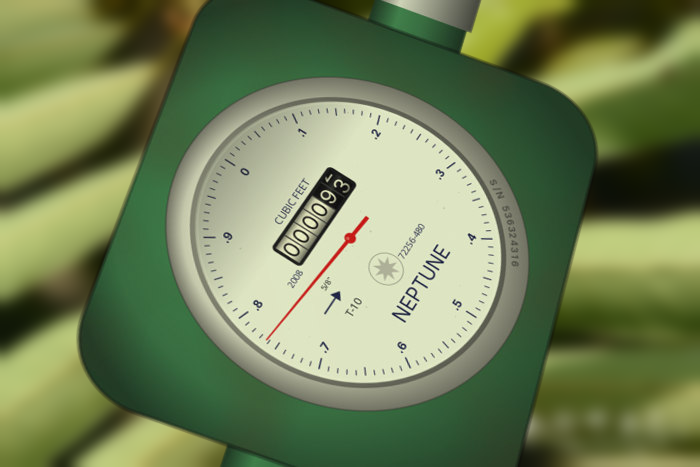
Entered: 92.76 ft³
